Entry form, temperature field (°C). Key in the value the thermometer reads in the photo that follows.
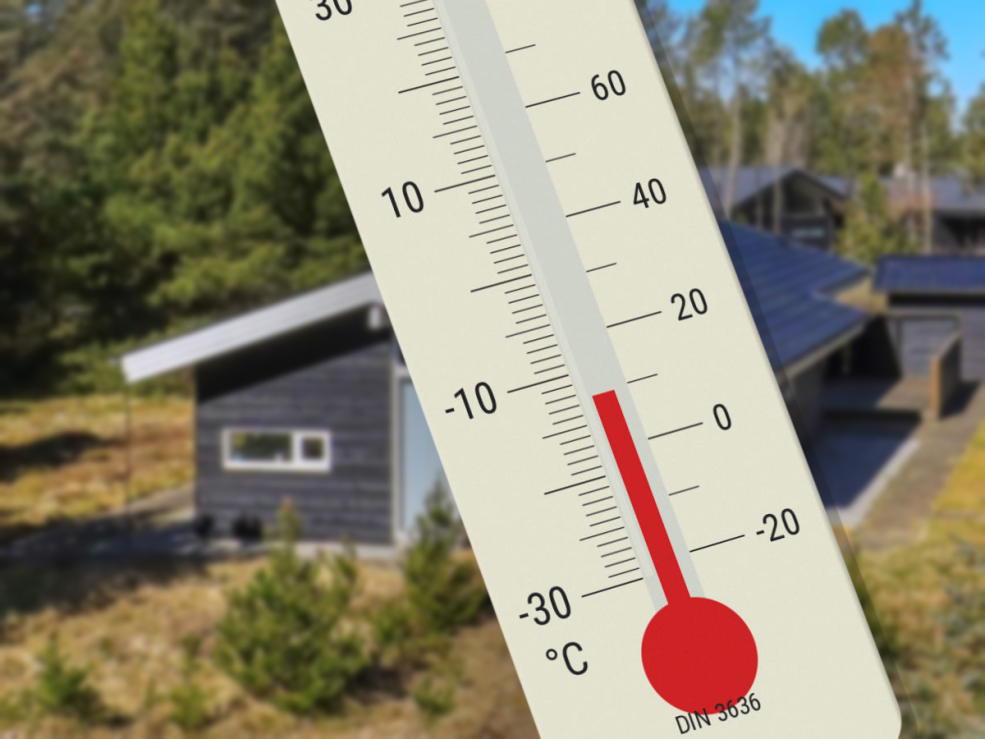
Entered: -12.5 °C
